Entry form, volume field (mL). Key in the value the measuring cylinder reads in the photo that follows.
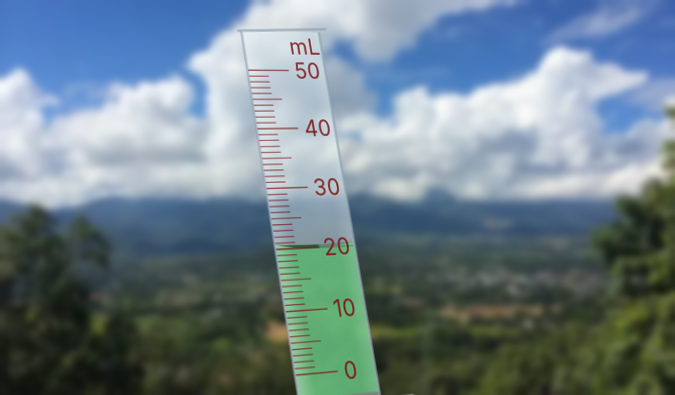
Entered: 20 mL
